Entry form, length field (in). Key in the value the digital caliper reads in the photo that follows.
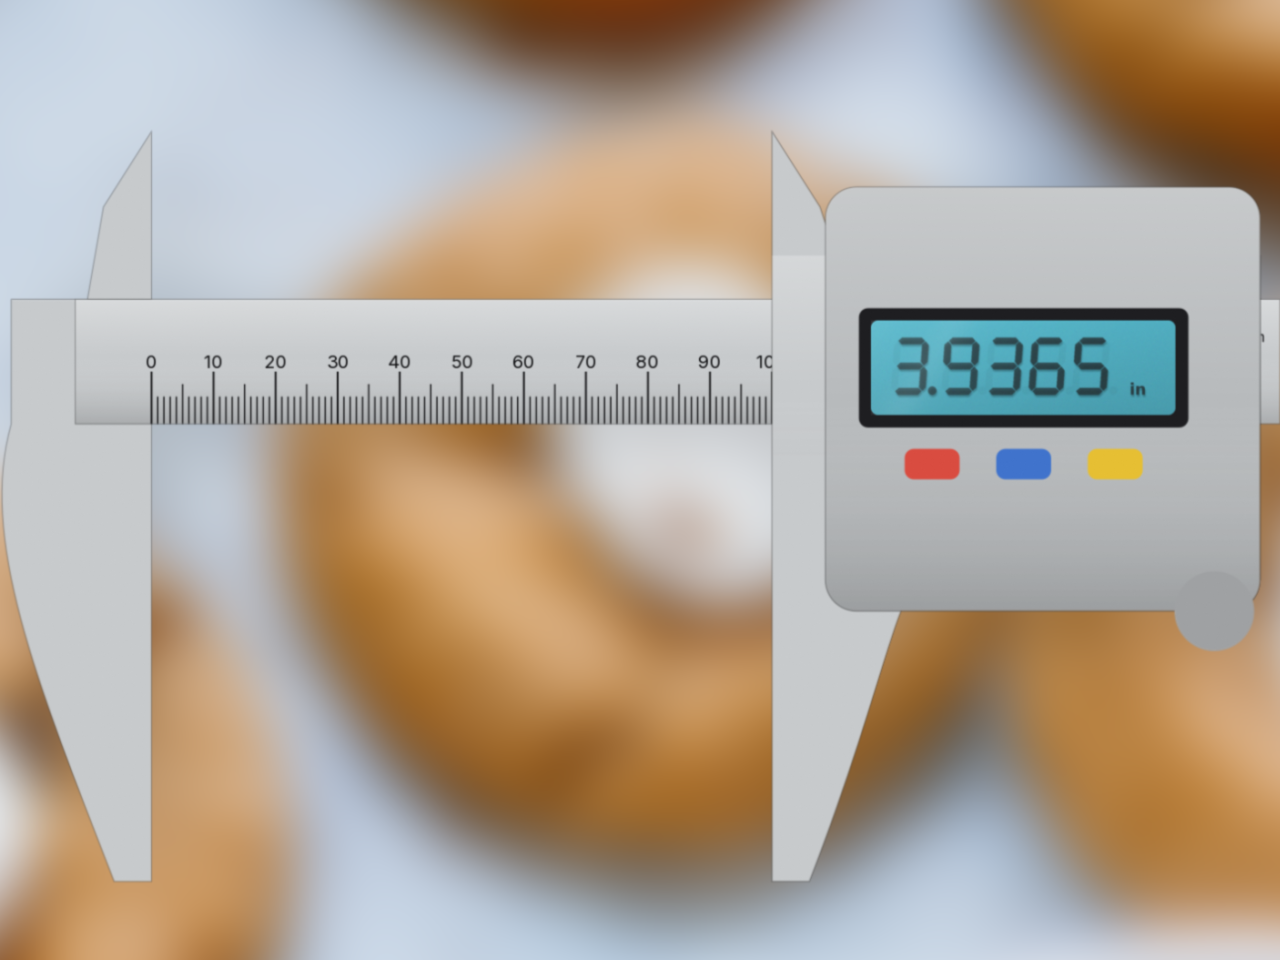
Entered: 3.9365 in
